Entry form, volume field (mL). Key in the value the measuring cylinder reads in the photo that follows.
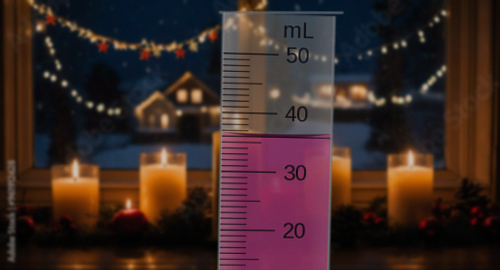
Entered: 36 mL
